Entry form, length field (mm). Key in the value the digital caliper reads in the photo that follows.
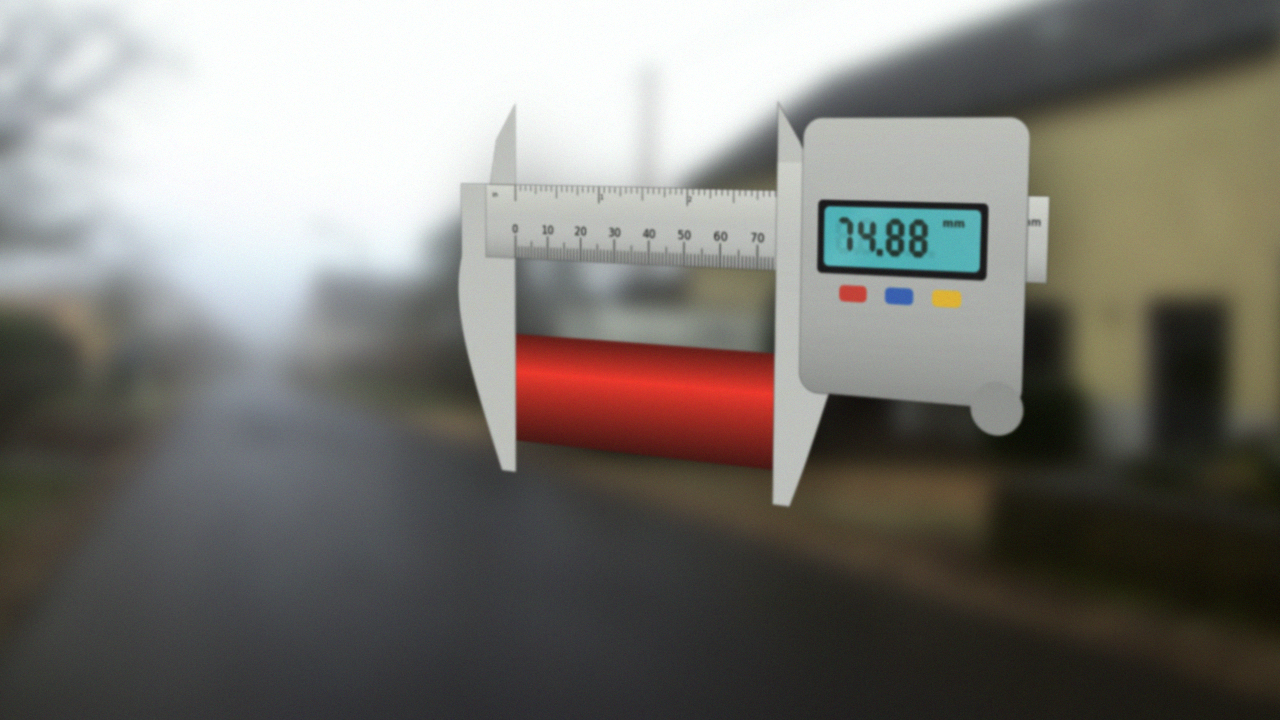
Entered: 74.88 mm
